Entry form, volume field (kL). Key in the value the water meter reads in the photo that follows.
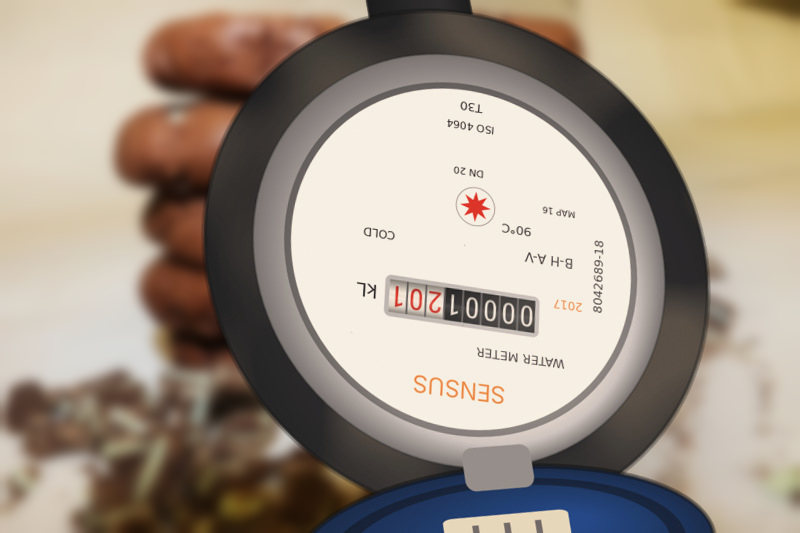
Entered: 1.201 kL
